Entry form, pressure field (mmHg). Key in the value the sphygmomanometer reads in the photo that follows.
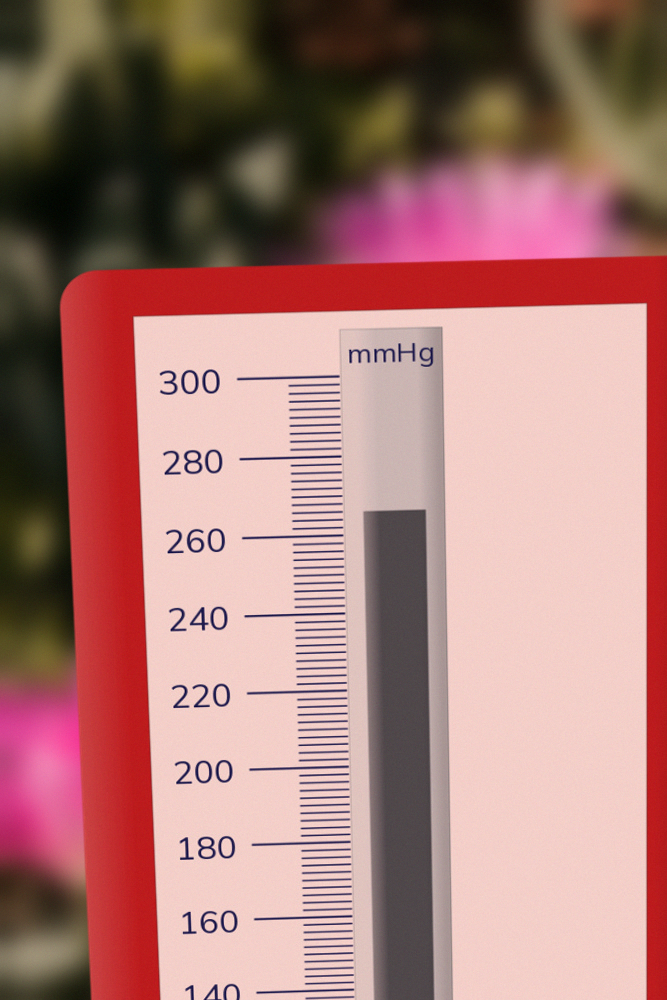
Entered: 266 mmHg
